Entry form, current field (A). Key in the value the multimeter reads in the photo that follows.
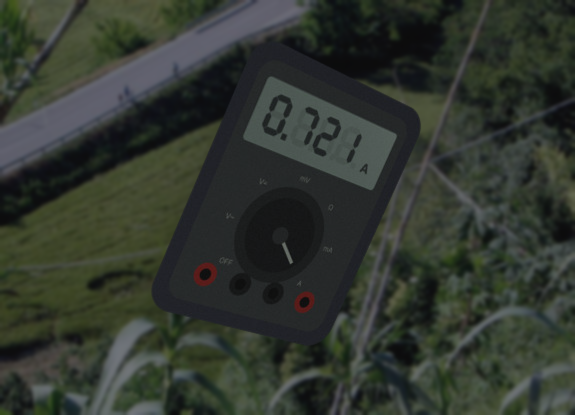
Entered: 0.721 A
